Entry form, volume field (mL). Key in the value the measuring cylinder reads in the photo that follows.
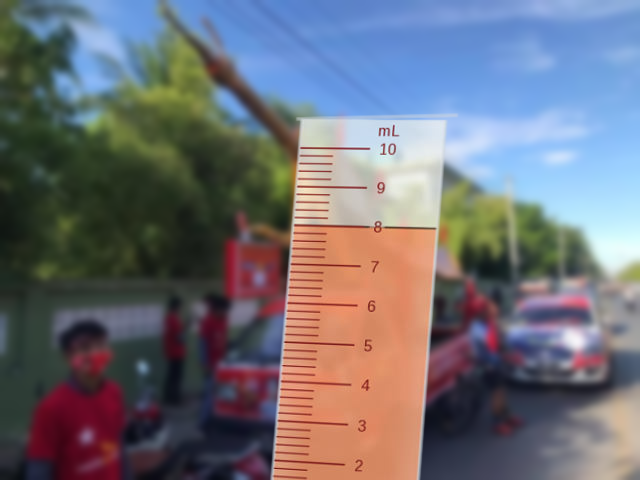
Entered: 8 mL
